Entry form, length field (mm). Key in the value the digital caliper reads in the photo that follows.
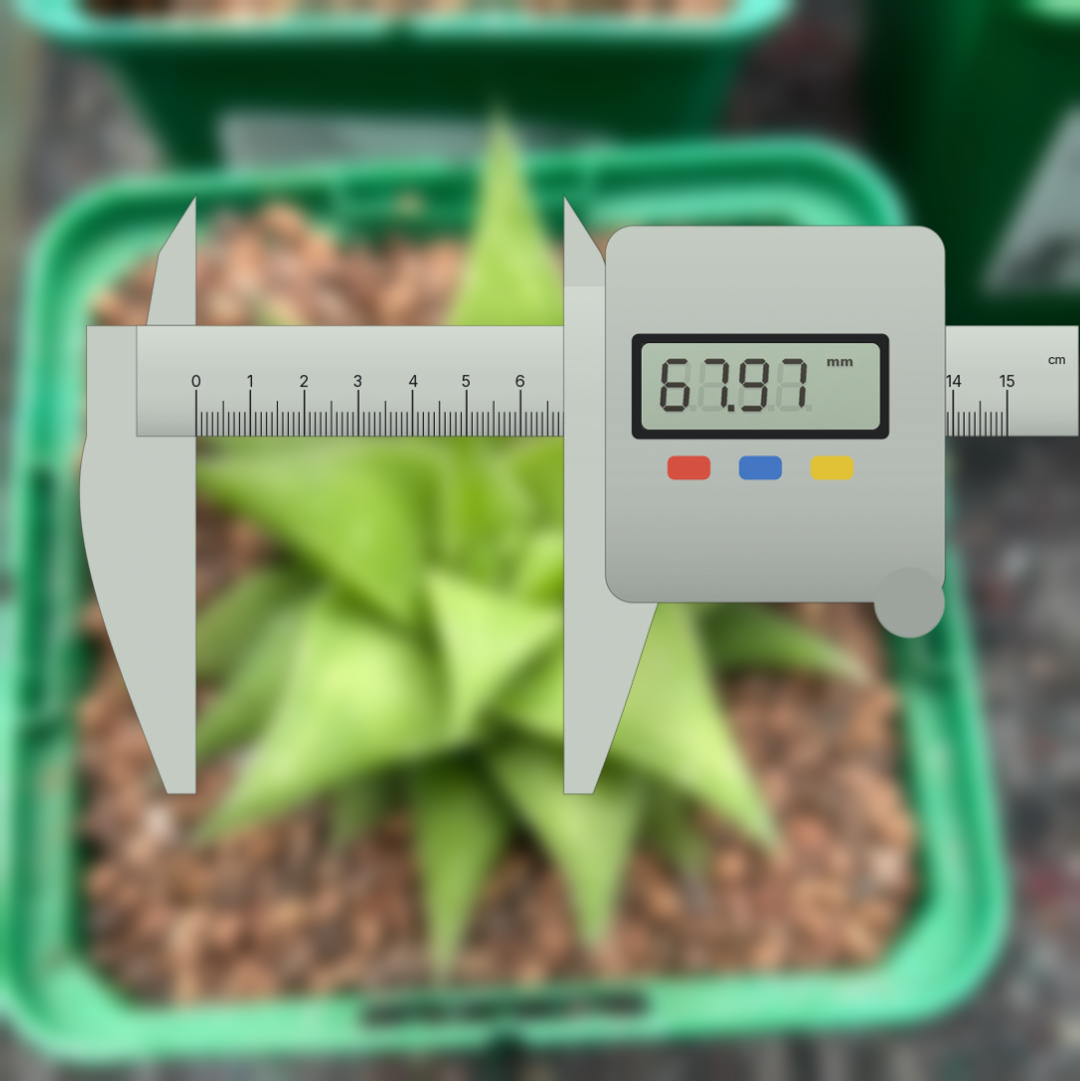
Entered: 67.97 mm
